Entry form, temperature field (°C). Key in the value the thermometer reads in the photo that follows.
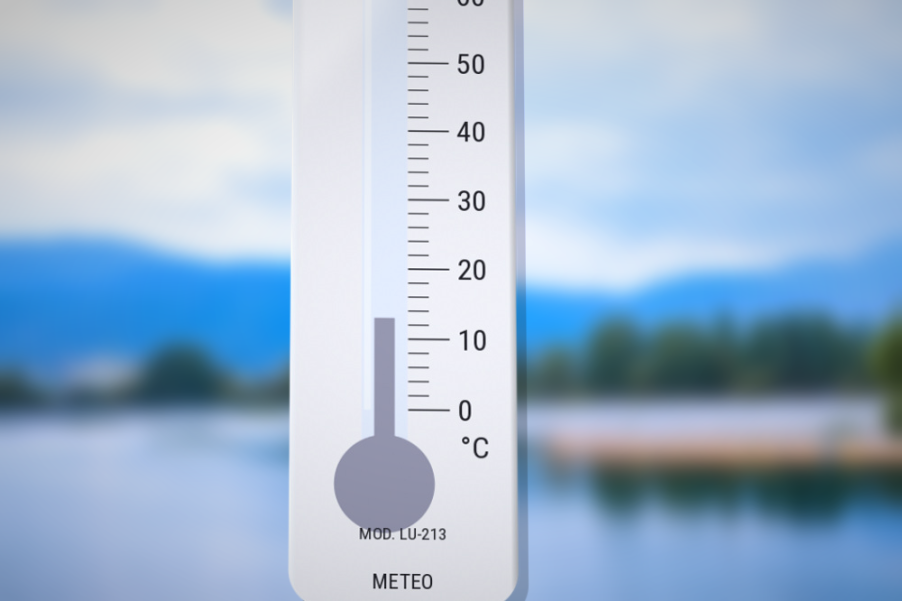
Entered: 13 °C
